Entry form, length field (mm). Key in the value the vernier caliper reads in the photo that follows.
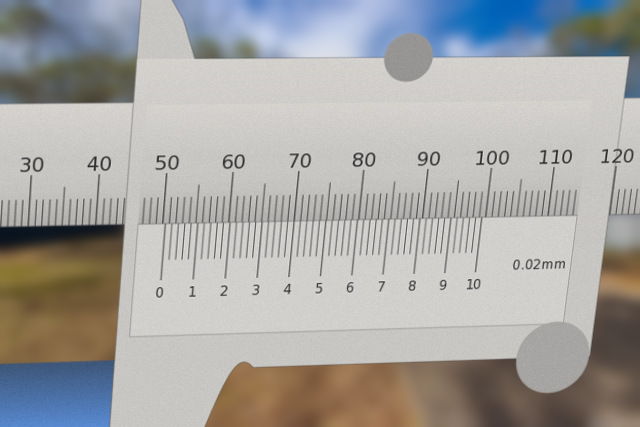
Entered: 50.4 mm
